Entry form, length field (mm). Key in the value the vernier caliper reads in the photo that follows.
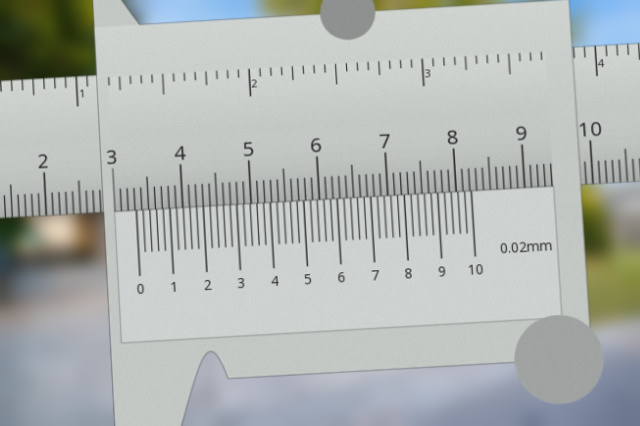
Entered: 33.2 mm
